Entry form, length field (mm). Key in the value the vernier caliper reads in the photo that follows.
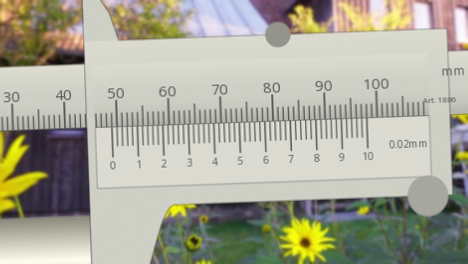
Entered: 49.0 mm
